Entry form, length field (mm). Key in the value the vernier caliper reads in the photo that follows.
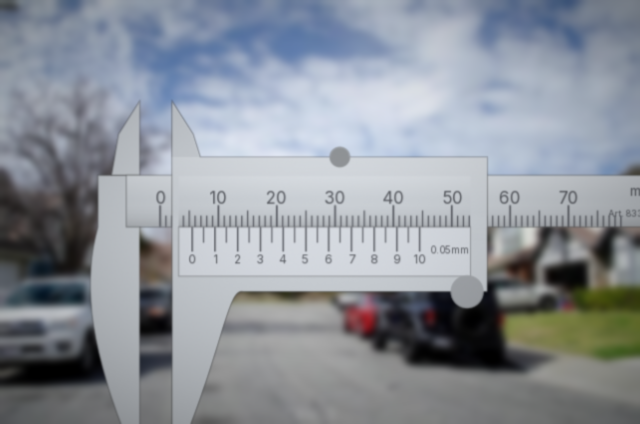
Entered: 5.5 mm
